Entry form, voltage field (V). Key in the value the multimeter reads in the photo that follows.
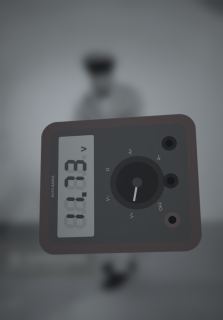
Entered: 11.73 V
